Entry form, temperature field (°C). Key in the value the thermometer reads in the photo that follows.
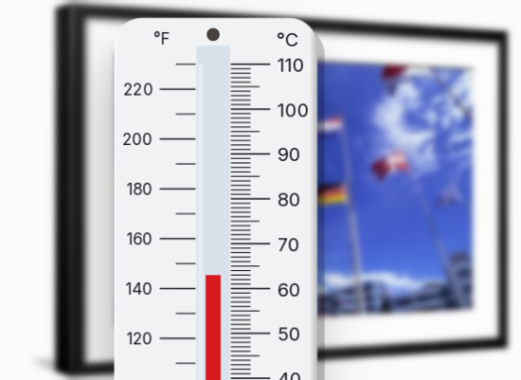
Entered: 63 °C
